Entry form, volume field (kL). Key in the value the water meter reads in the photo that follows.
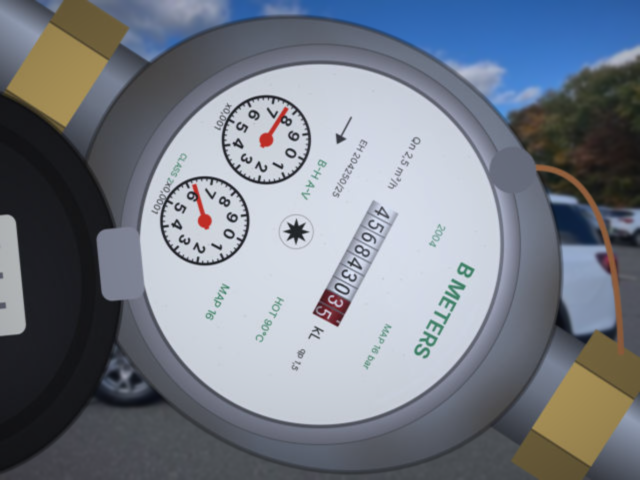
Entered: 4568430.3476 kL
